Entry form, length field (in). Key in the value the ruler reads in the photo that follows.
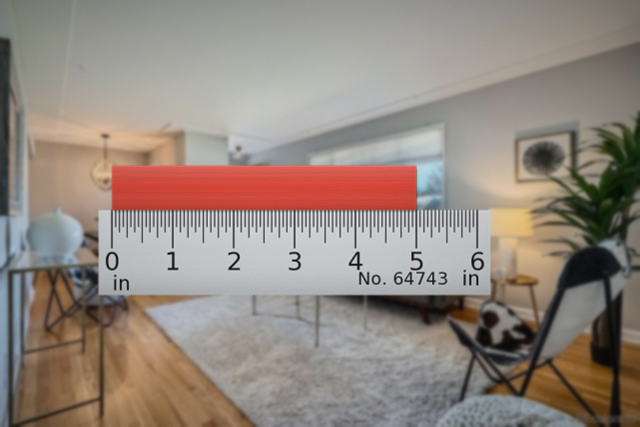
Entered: 5 in
